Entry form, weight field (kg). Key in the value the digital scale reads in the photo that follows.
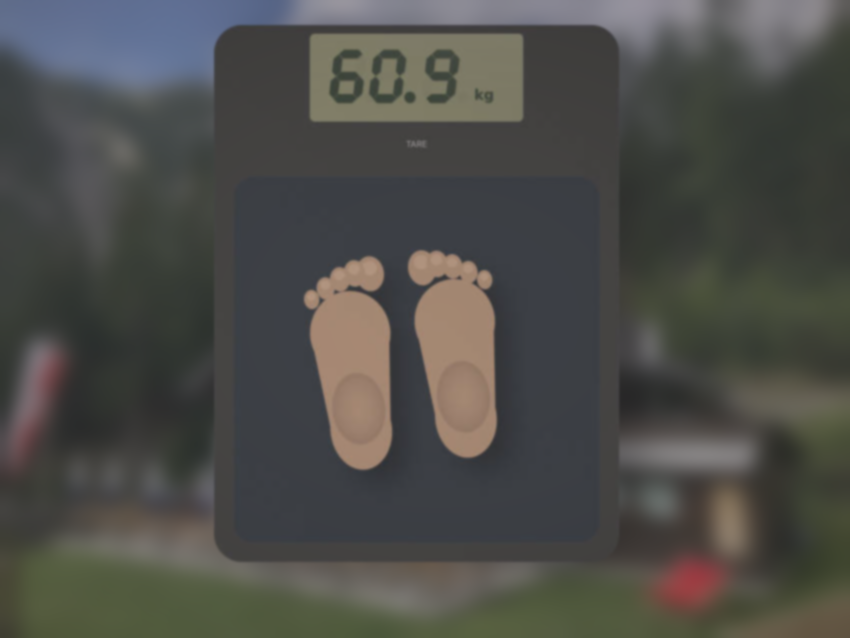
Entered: 60.9 kg
